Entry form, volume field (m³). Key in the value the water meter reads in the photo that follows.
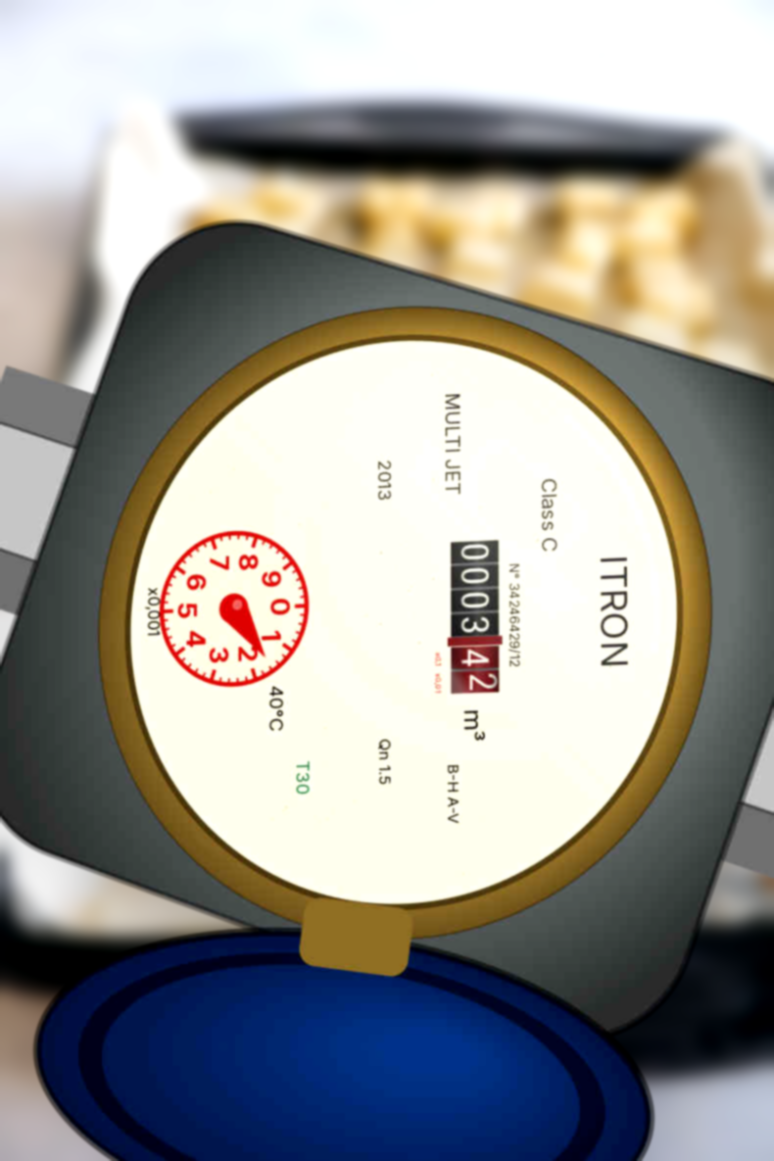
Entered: 3.421 m³
